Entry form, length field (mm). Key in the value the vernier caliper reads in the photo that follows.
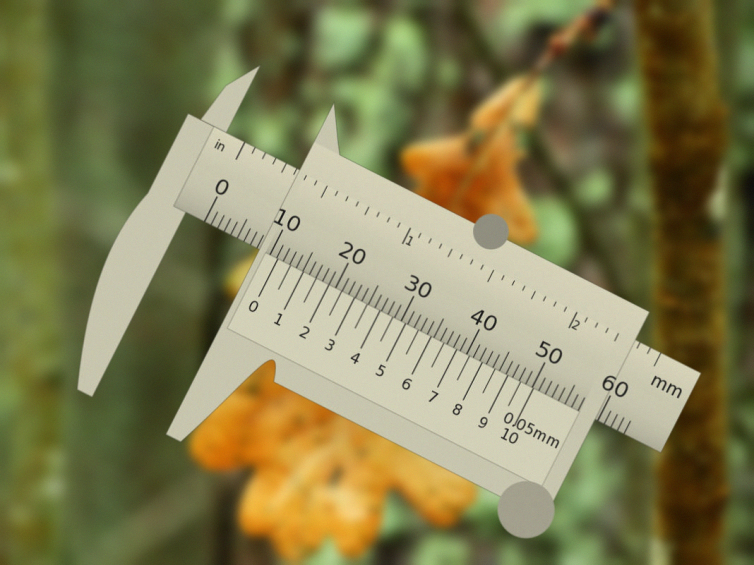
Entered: 11.2 mm
